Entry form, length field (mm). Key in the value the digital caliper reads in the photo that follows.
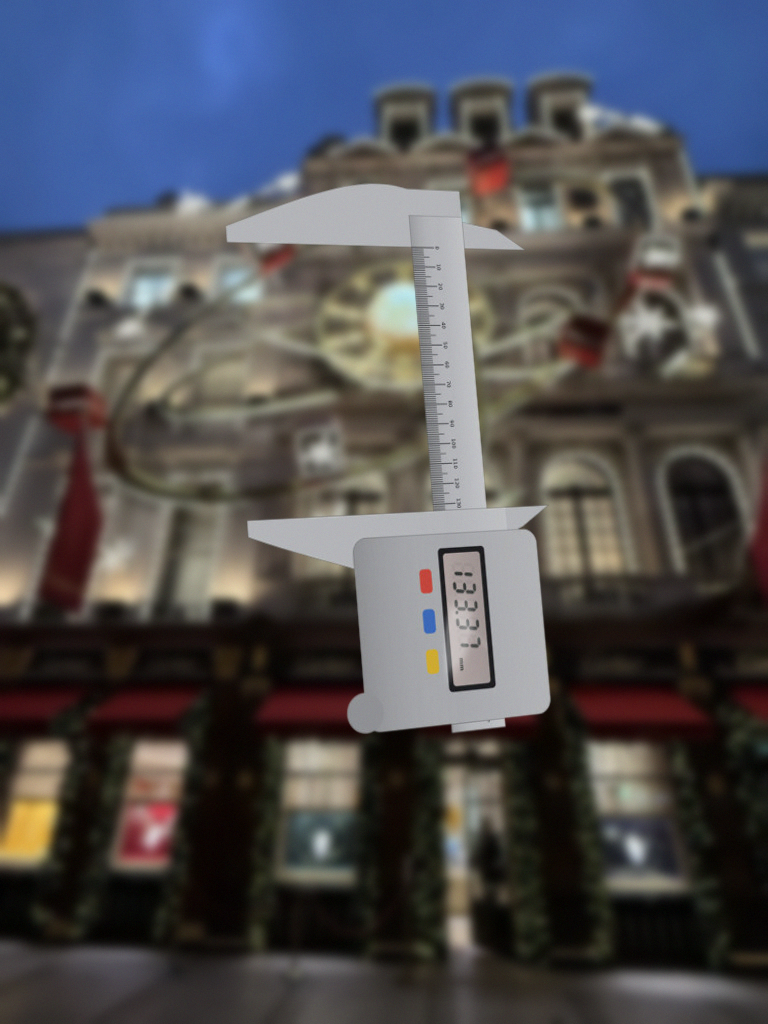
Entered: 133.37 mm
